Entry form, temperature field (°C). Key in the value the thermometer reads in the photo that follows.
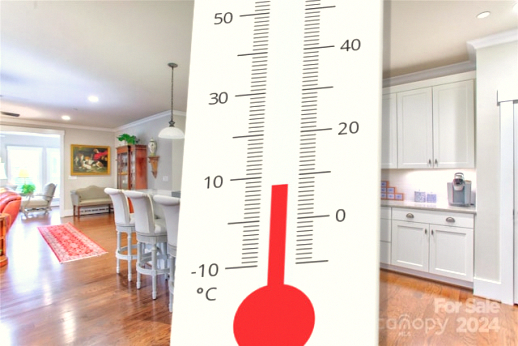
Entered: 8 °C
